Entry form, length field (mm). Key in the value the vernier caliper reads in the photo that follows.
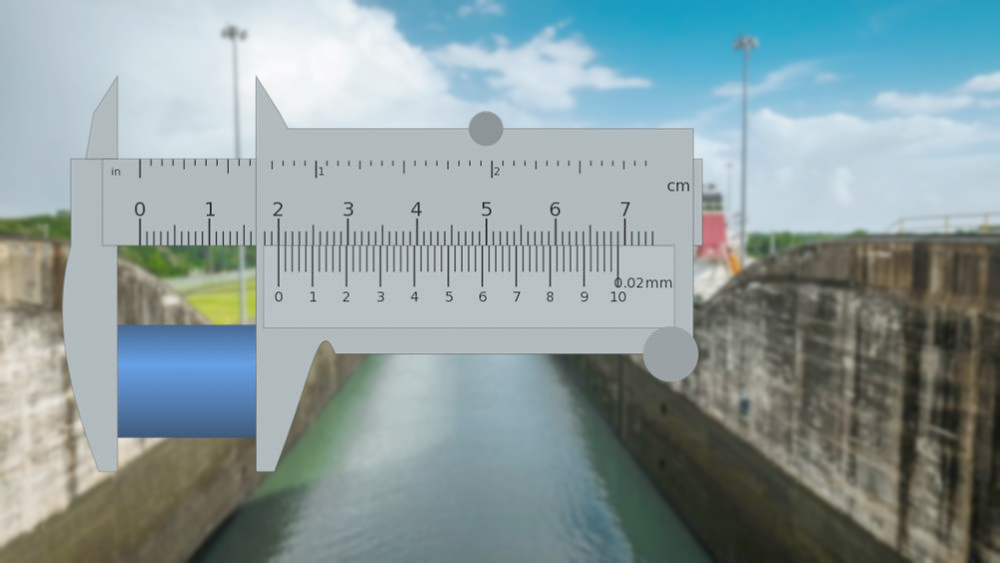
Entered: 20.0 mm
